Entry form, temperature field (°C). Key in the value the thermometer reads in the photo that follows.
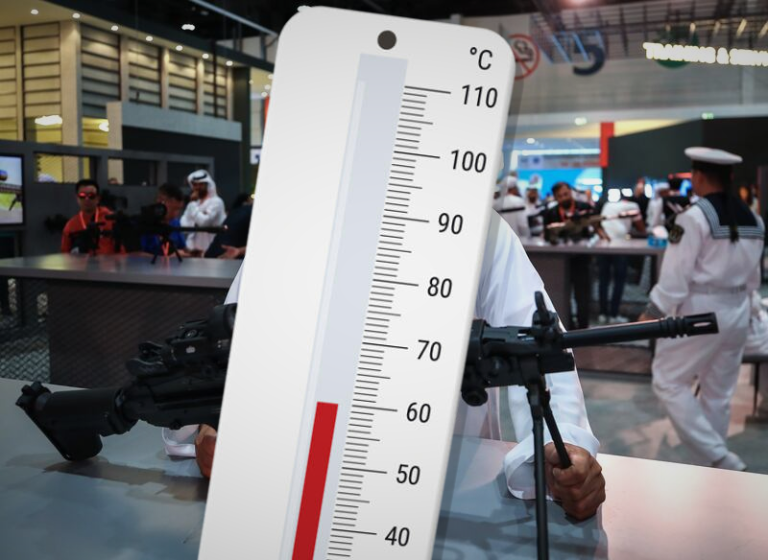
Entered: 60 °C
